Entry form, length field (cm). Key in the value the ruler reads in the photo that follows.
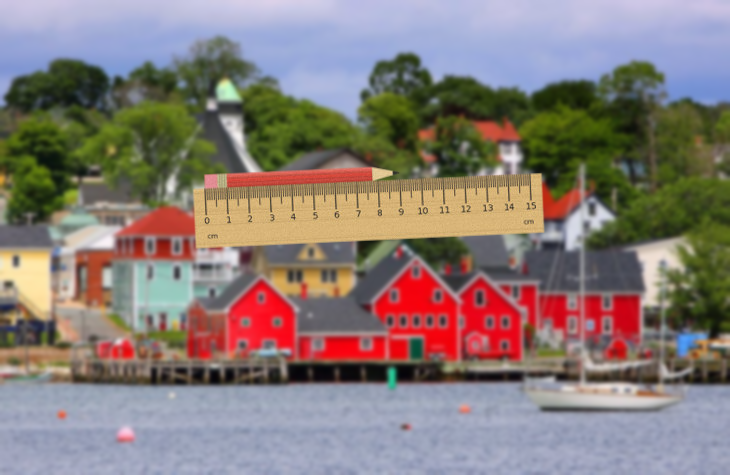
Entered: 9 cm
